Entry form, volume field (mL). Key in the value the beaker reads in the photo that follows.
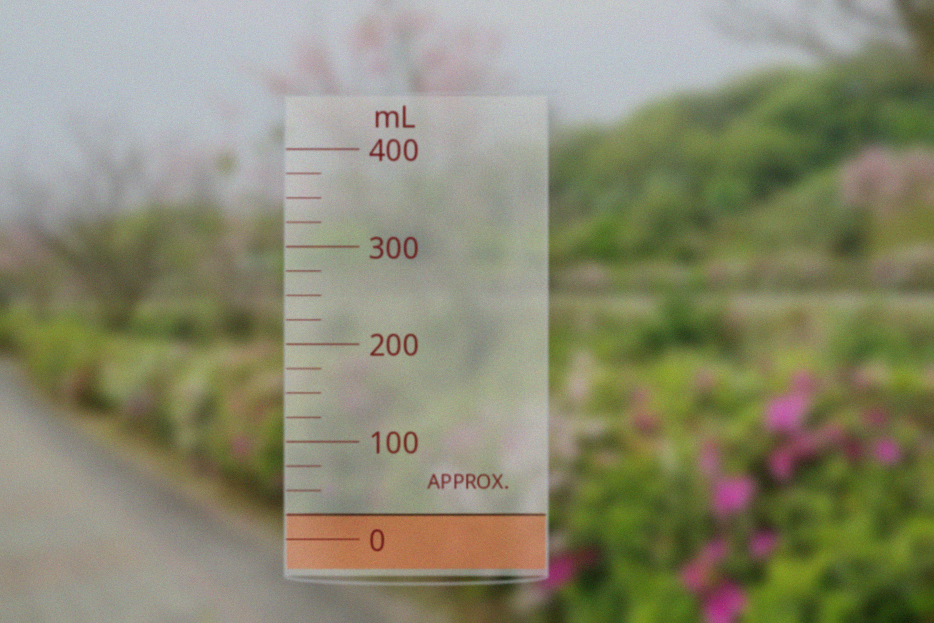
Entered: 25 mL
